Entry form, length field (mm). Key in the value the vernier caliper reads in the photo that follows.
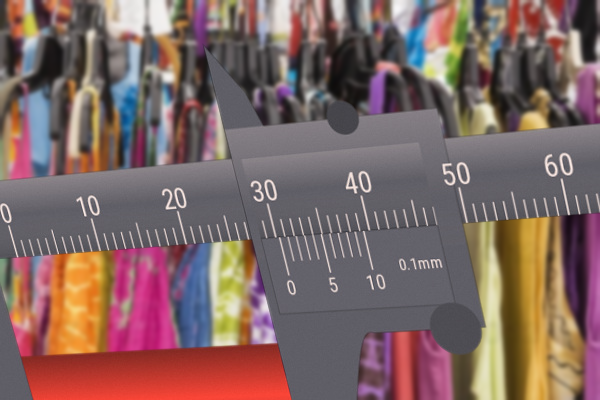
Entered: 30.4 mm
